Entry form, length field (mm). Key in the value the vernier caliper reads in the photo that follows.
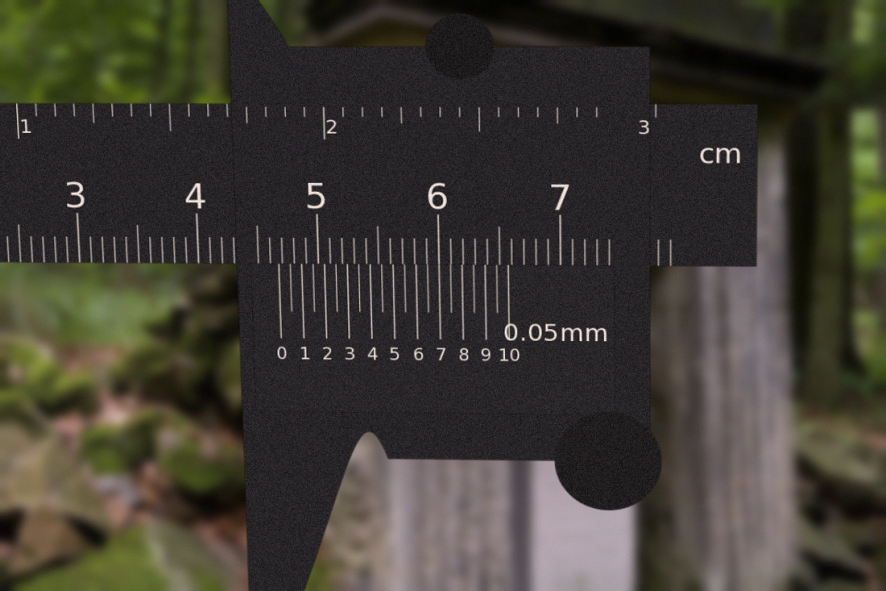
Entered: 46.7 mm
